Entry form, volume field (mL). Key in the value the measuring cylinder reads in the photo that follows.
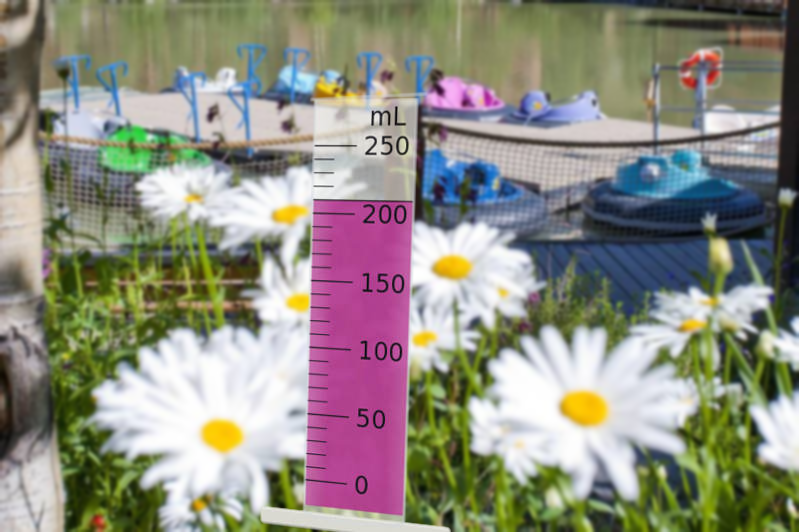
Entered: 210 mL
